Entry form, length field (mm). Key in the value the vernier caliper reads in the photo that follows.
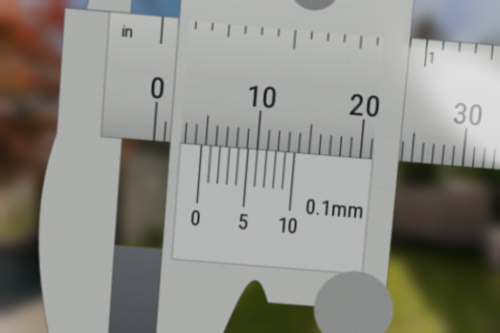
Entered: 4.6 mm
